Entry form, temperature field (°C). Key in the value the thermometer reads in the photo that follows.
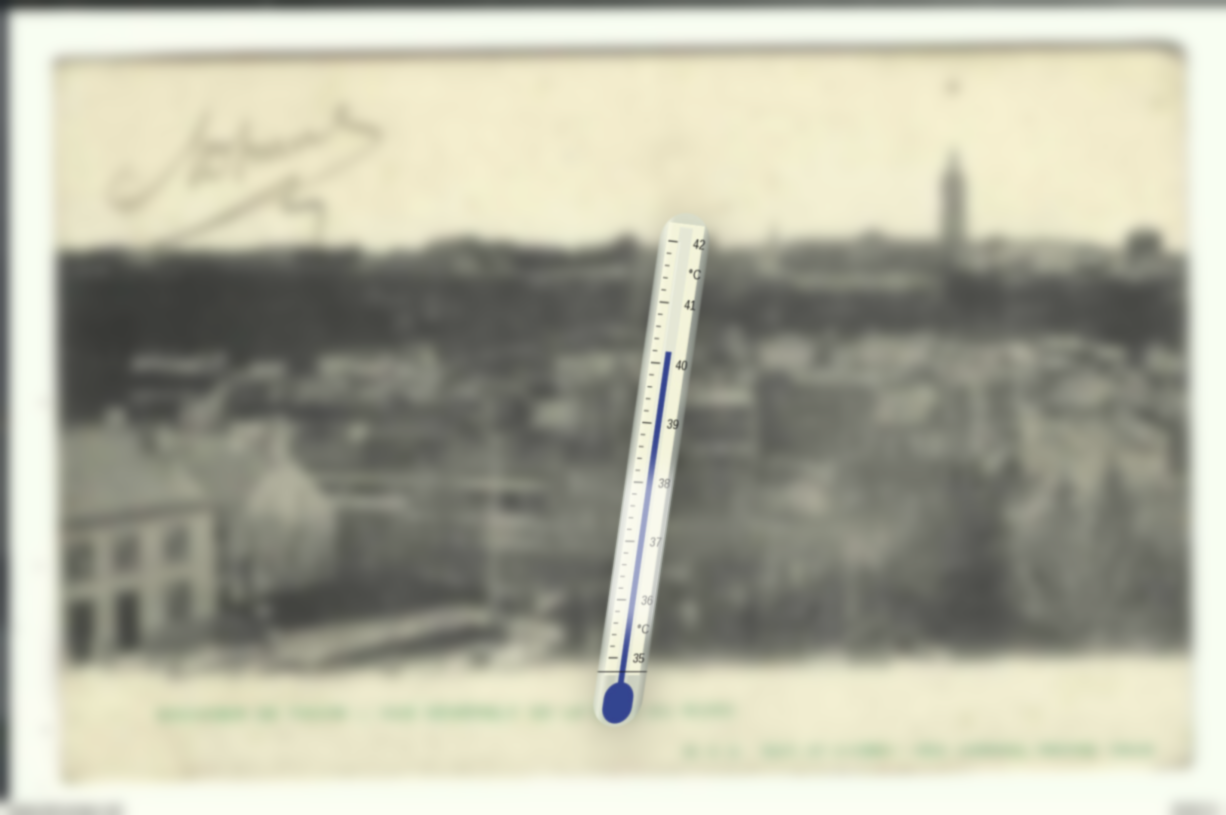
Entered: 40.2 °C
